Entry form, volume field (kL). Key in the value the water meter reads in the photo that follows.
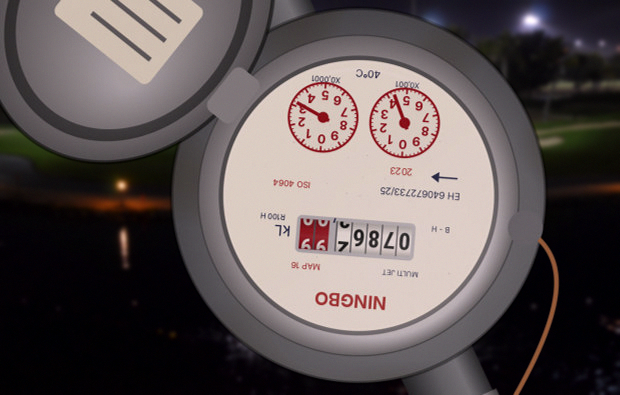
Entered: 7862.9943 kL
